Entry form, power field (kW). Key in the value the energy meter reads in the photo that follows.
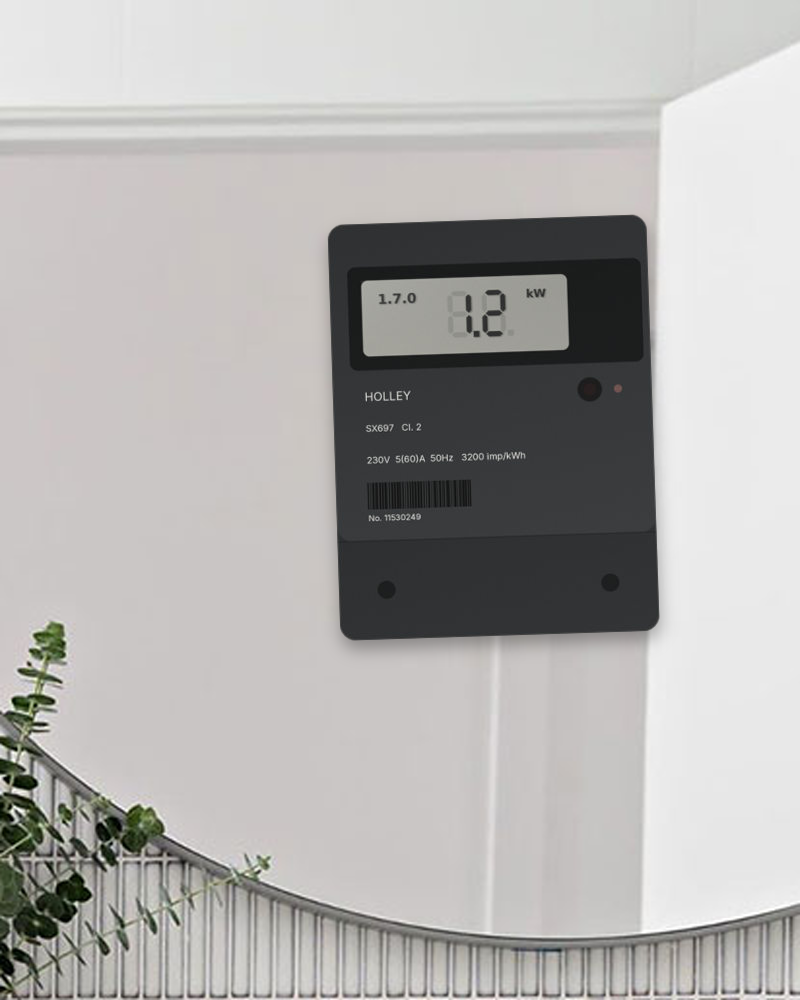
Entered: 1.2 kW
